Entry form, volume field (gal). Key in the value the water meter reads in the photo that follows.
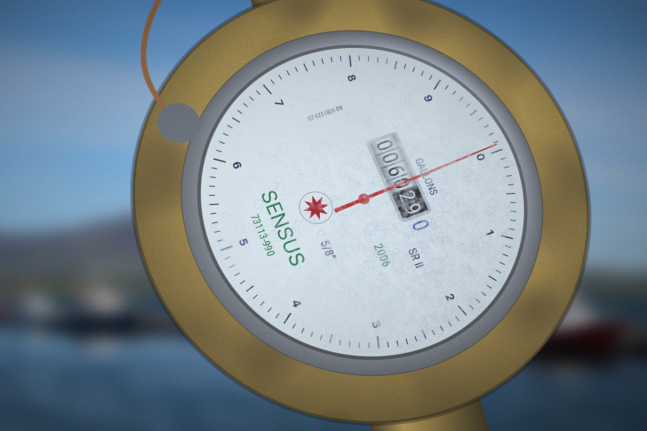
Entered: 60289.9 gal
